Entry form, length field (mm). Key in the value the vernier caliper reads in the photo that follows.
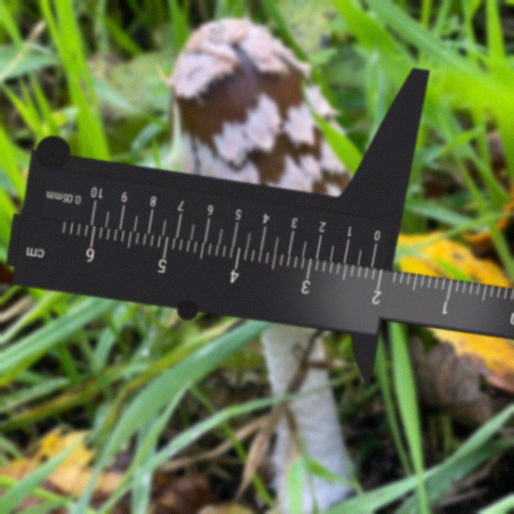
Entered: 21.4 mm
